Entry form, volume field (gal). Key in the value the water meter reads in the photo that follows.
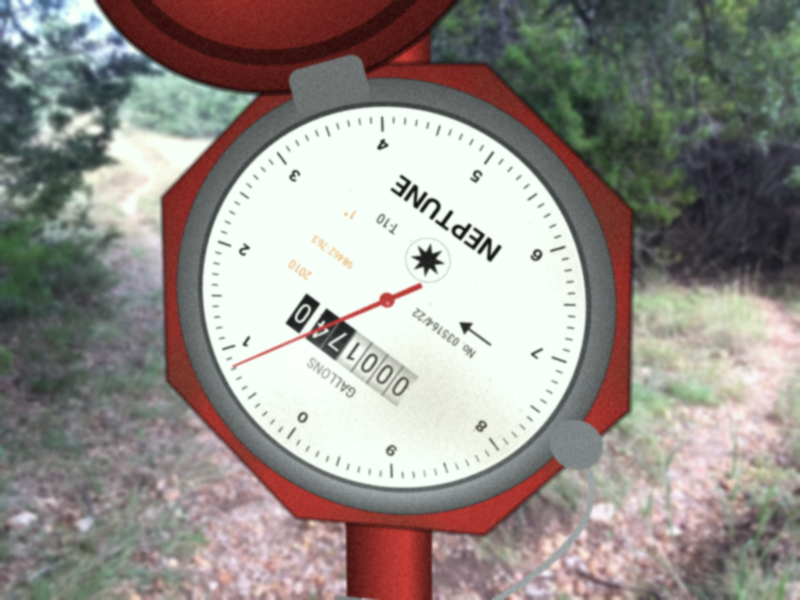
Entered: 1740.8 gal
